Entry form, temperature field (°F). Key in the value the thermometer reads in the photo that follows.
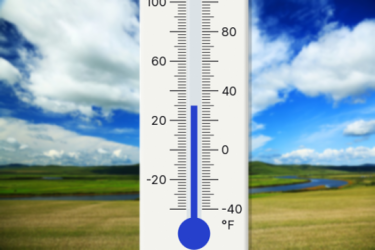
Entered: 30 °F
